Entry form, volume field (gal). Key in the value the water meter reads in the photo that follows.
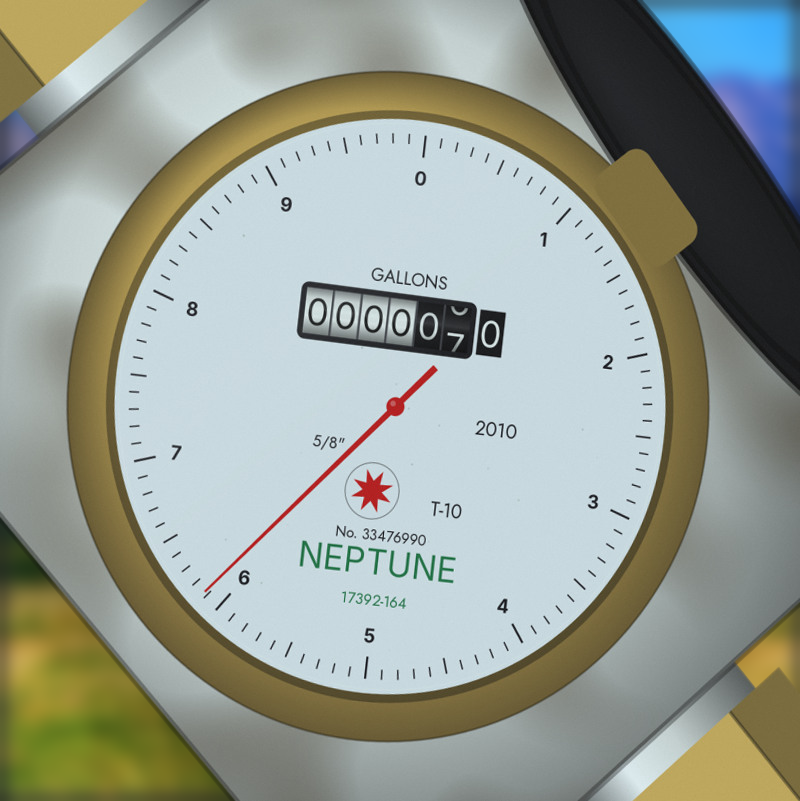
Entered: 66.1 gal
